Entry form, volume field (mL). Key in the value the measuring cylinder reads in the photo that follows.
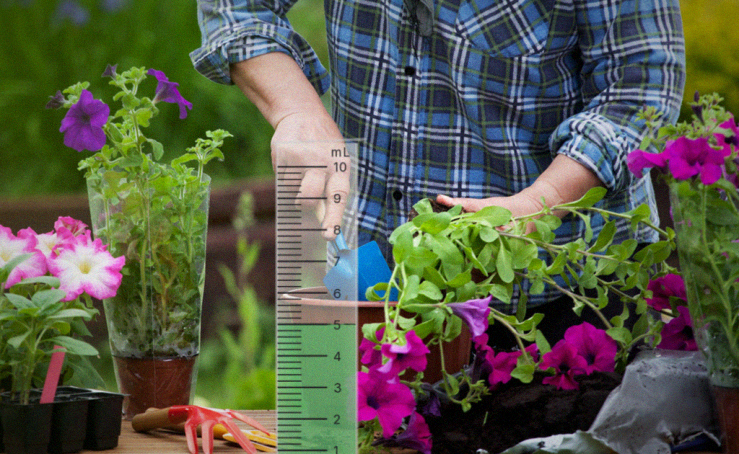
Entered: 5 mL
